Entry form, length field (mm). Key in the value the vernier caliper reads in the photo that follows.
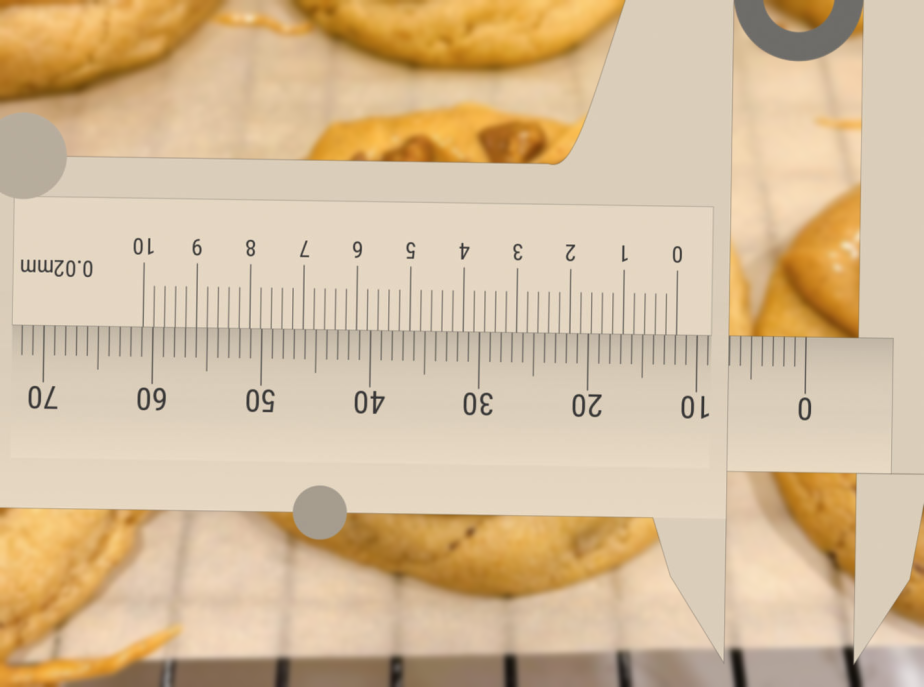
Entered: 11.9 mm
